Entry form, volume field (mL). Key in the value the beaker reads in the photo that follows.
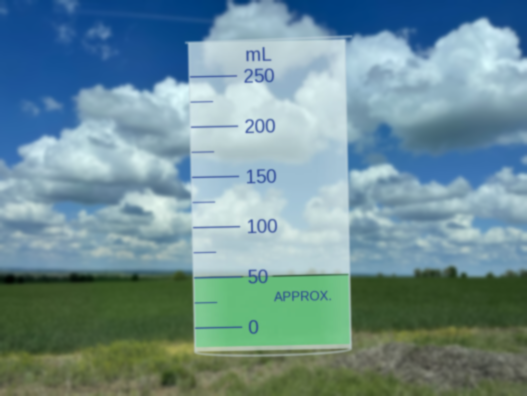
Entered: 50 mL
